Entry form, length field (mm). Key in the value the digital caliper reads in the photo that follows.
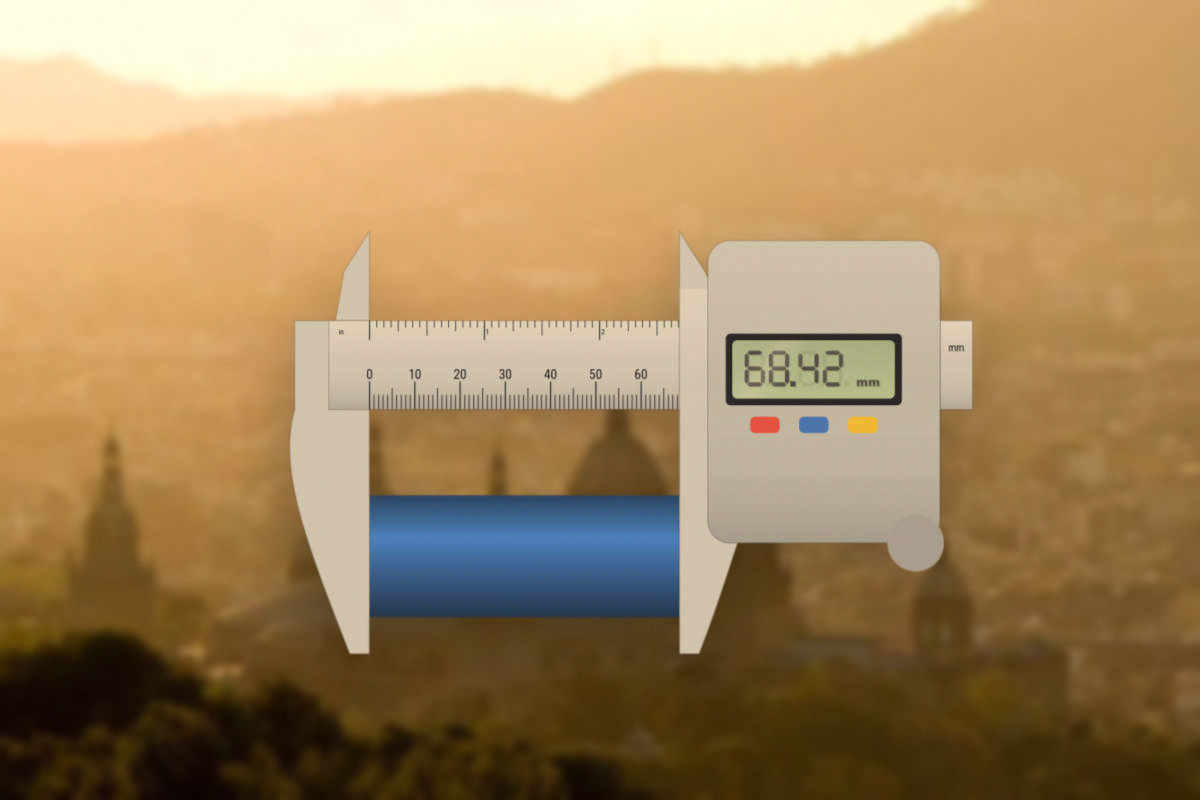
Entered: 68.42 mm
